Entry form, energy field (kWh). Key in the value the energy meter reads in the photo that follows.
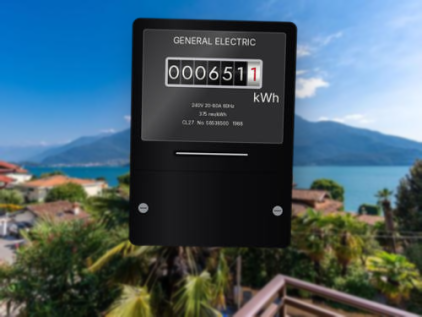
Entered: 651.1 kWh
